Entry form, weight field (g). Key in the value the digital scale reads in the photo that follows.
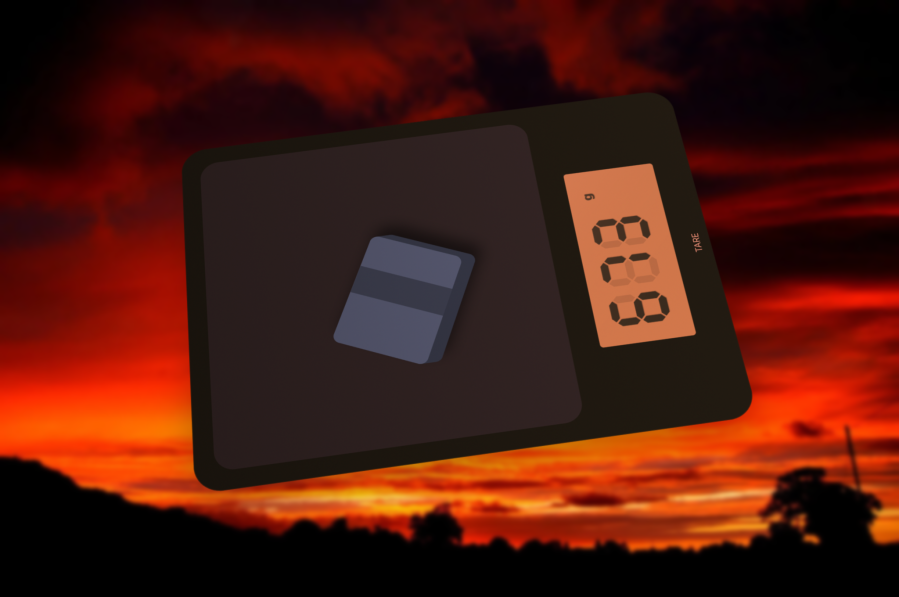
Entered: 673 g
